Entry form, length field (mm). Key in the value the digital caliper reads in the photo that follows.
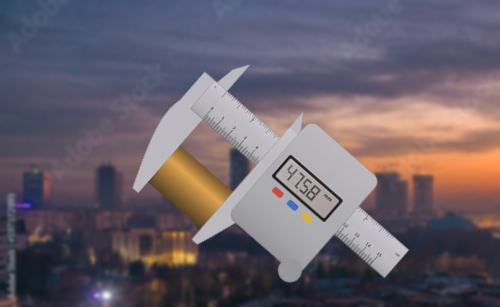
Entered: 47.58 mm
